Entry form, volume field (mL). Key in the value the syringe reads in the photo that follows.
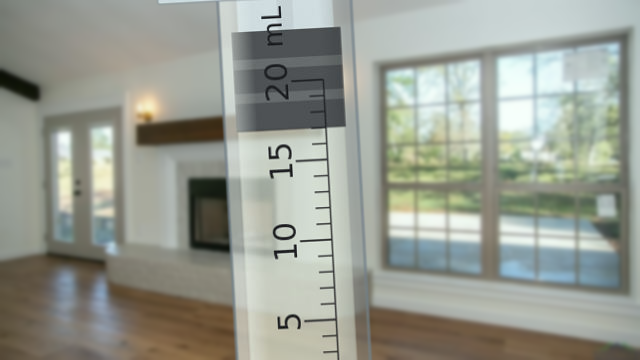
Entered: 17 mL
